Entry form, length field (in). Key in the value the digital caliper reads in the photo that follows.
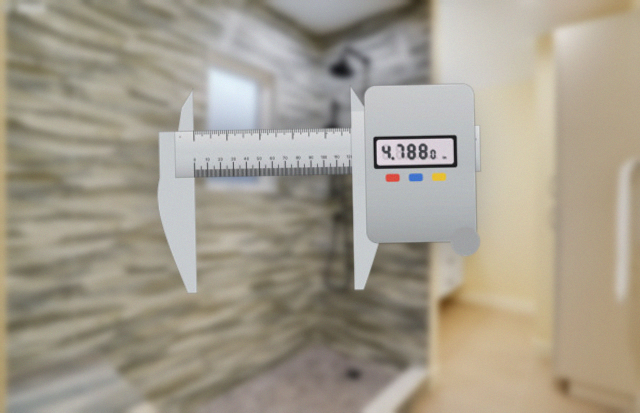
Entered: 4.7880 in
